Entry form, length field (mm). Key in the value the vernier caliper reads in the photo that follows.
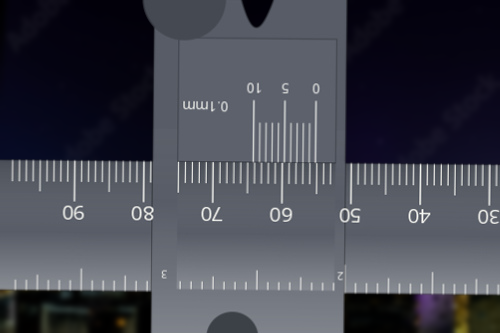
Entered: 55.2 mm
